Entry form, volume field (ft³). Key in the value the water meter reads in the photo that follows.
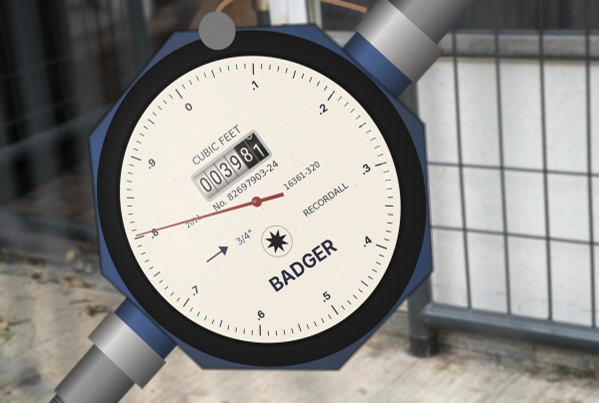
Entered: 3980.80 ft³
